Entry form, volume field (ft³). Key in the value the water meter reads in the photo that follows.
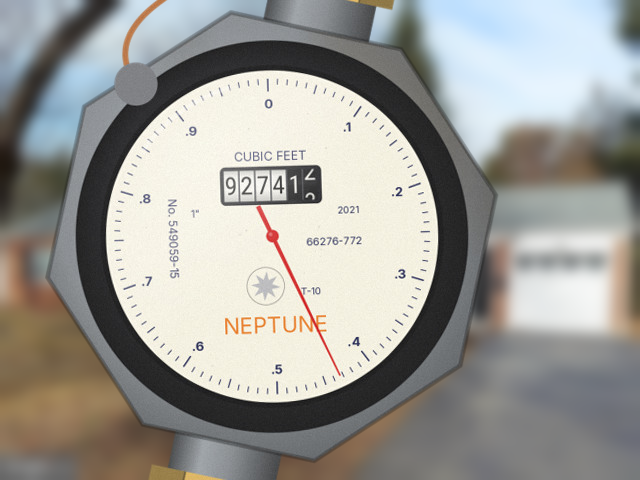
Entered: 927412.43 ft³
